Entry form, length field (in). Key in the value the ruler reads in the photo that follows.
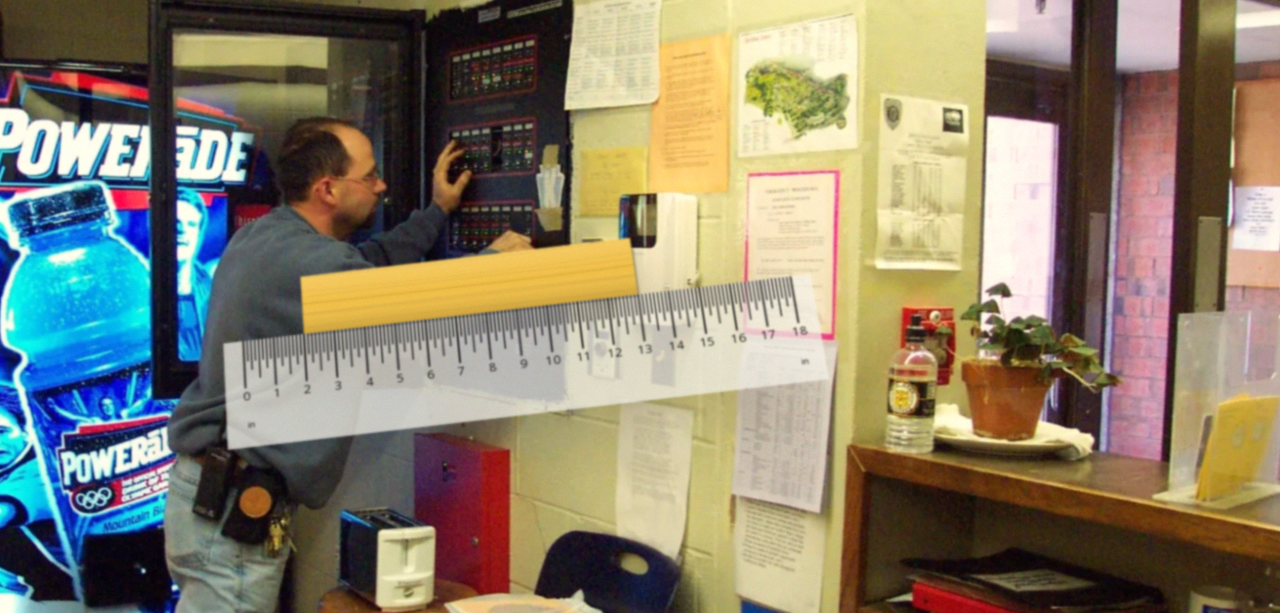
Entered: 11 in
